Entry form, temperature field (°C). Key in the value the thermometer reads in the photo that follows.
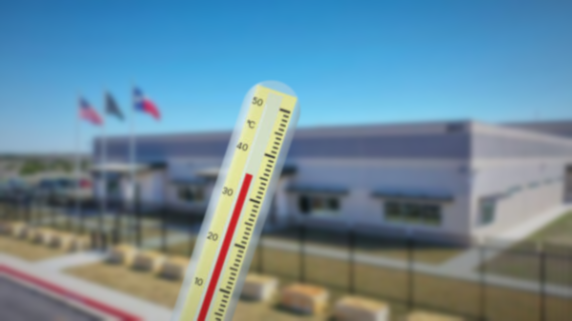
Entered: 35 °C
